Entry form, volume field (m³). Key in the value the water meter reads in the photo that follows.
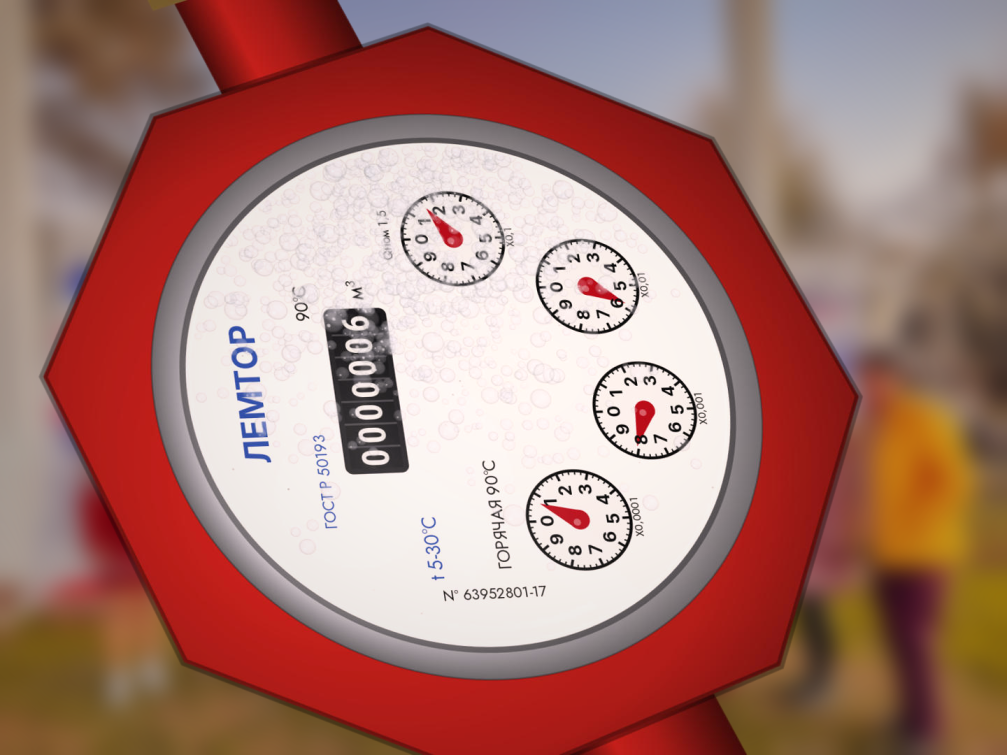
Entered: 6.1580 m³
